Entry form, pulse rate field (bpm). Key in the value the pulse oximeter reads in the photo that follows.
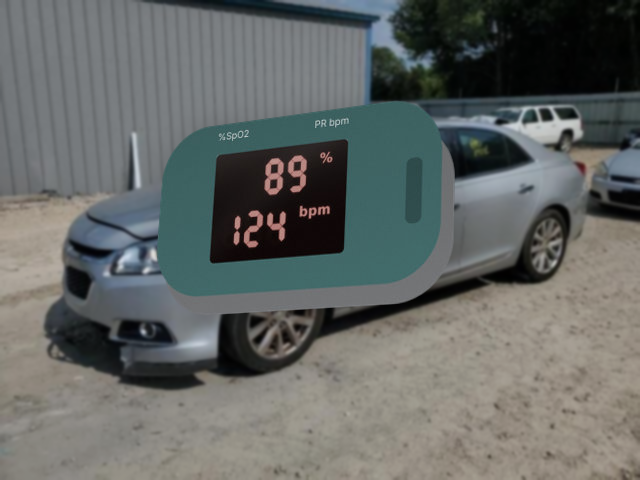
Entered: 124 bpm
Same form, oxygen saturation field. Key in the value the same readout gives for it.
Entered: 89 %
